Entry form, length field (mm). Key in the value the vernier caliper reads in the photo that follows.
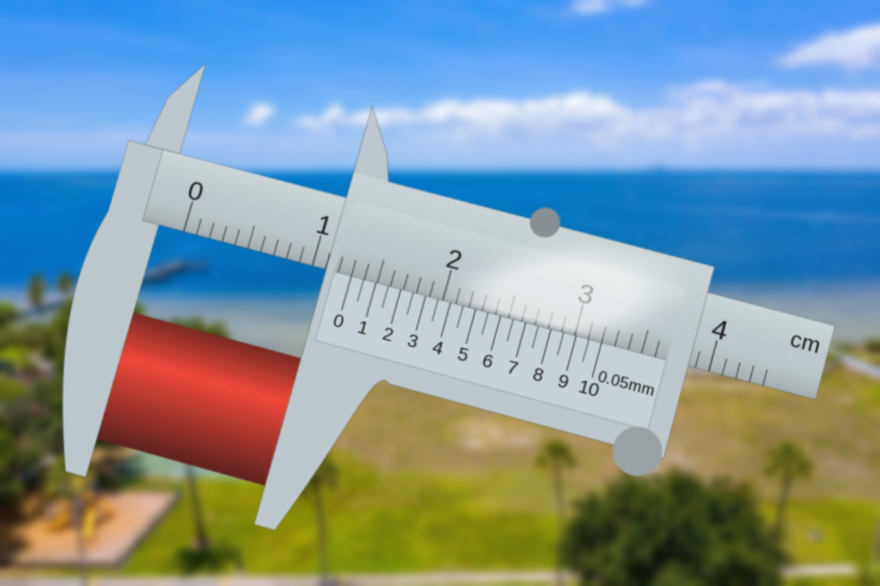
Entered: 13.0 mm
